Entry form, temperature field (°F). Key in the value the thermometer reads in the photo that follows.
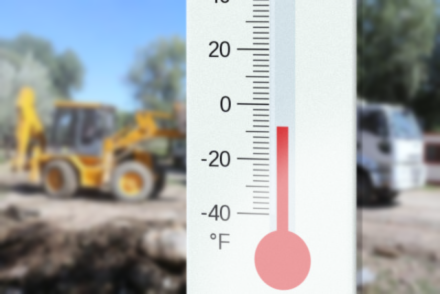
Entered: -8 °F
